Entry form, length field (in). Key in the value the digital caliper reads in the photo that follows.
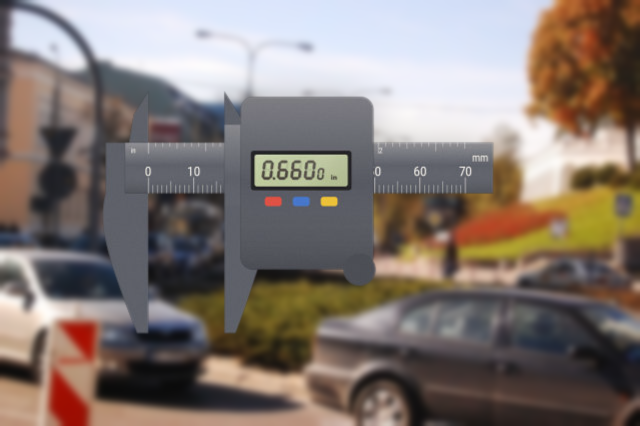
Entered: 0.6600 in
